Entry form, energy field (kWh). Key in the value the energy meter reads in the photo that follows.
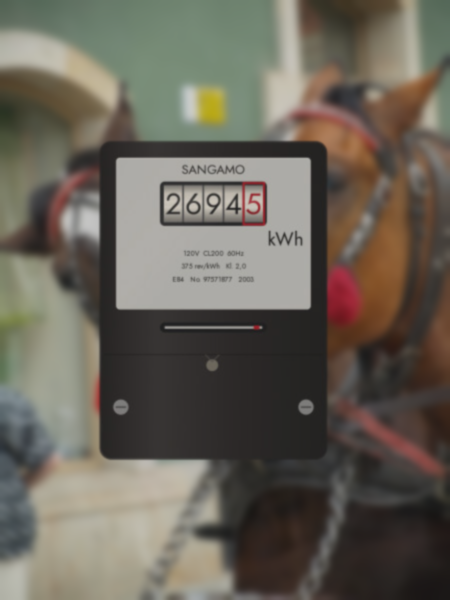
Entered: 2694.5 kWh
